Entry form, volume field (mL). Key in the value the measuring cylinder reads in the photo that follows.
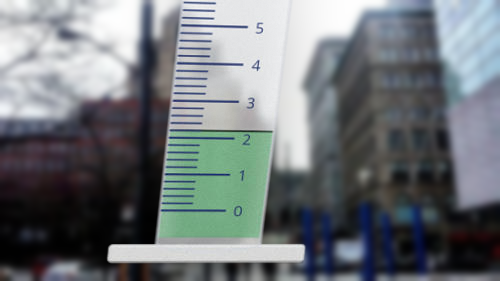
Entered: 2.2 mL
